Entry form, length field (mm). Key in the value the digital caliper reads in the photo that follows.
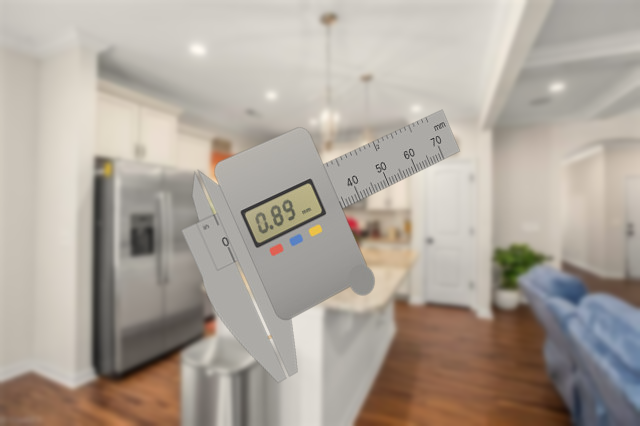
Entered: 0.89 mm
